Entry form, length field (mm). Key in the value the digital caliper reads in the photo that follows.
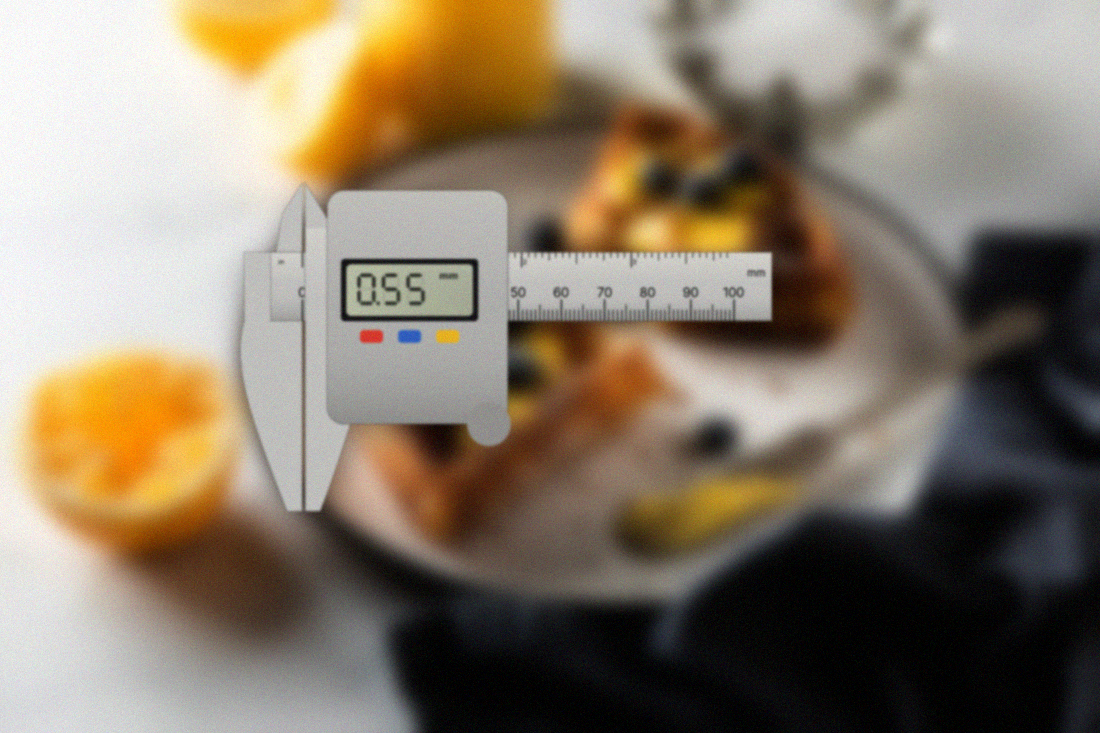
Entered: 0.55 mm
